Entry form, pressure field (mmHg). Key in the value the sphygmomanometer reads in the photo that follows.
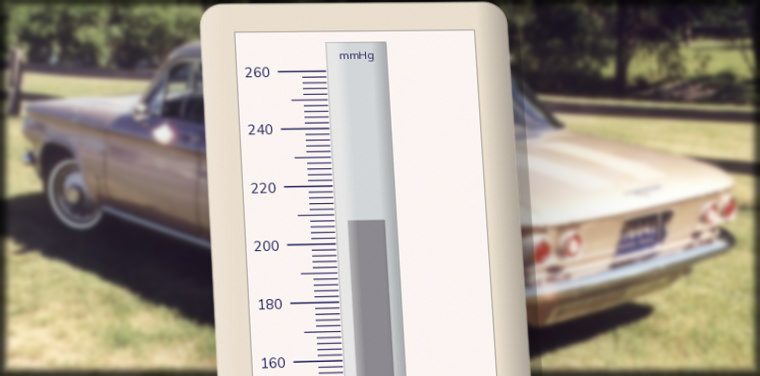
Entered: 208 mmHg
